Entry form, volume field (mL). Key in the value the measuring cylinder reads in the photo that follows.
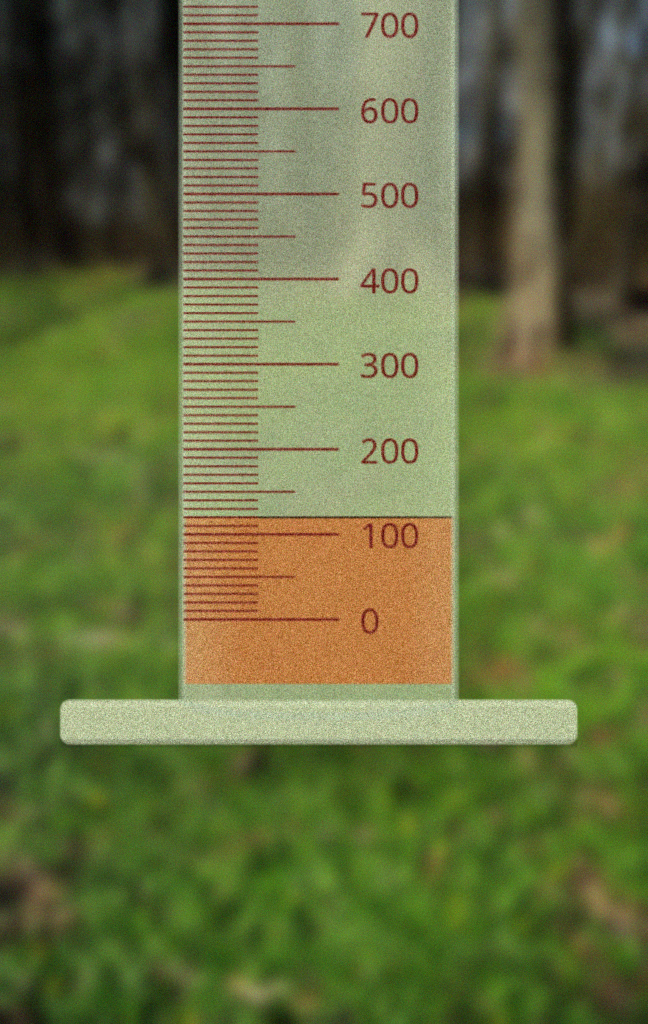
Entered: 120 mL
